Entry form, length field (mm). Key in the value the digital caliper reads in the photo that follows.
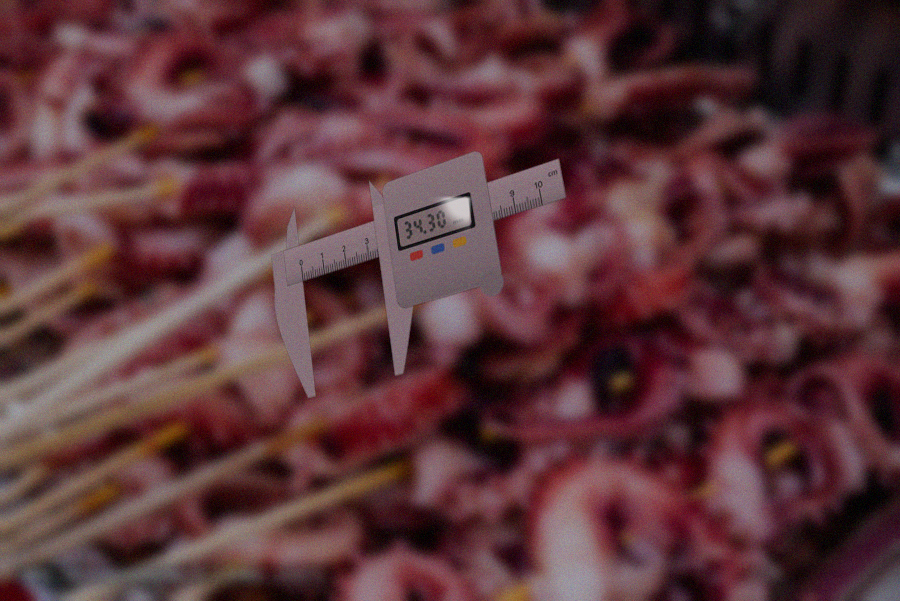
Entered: 34.30 mm
